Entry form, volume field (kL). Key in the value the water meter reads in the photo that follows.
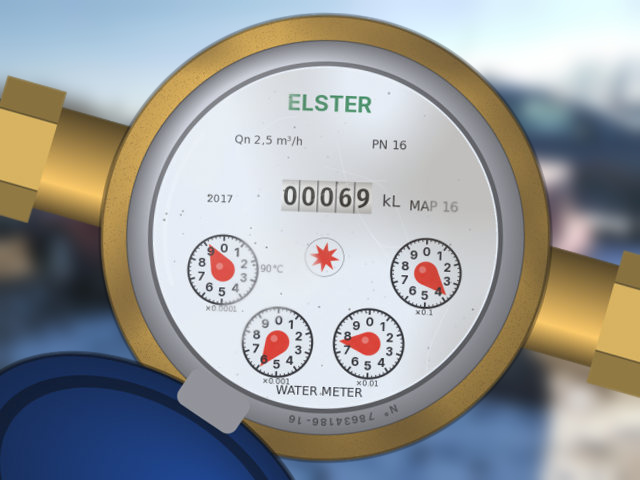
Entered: 69.3759 kL
